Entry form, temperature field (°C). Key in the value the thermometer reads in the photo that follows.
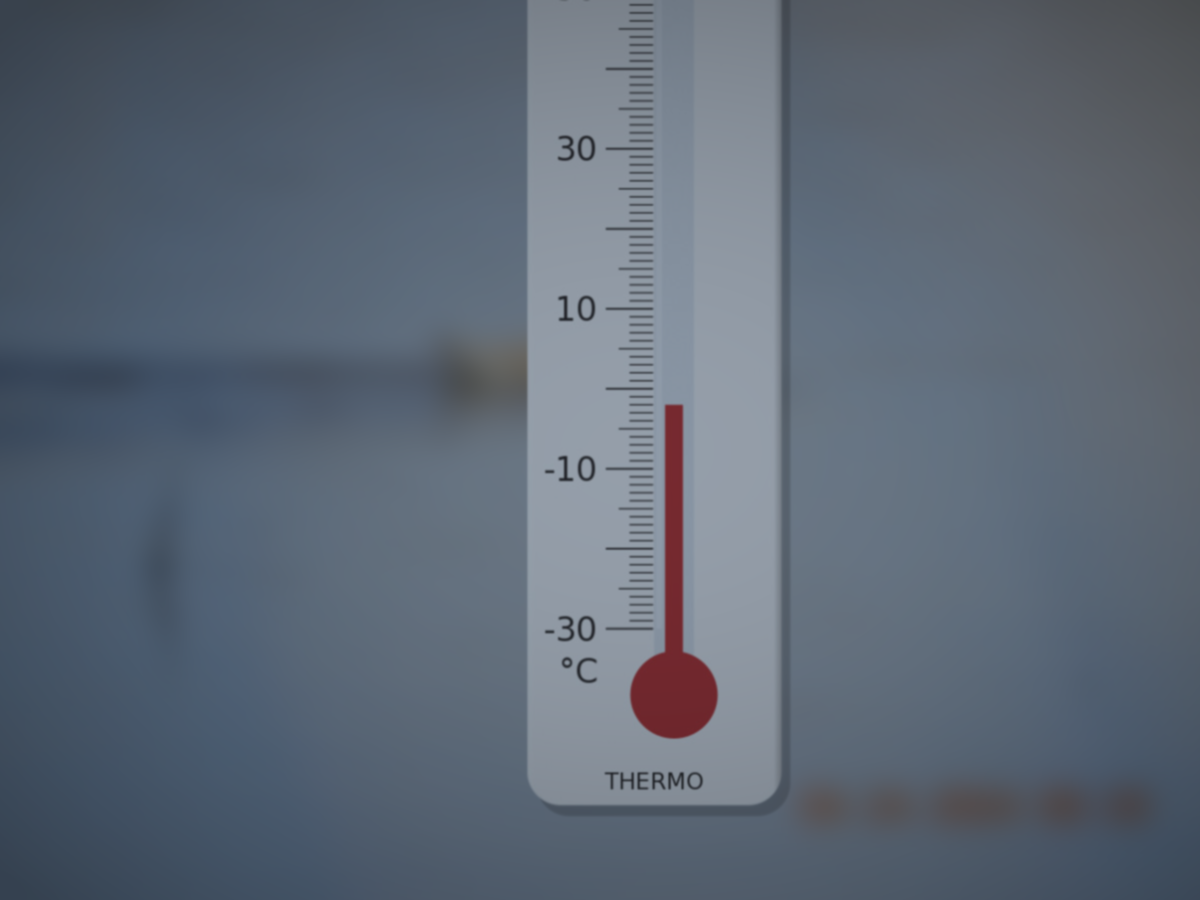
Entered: -2 °C
